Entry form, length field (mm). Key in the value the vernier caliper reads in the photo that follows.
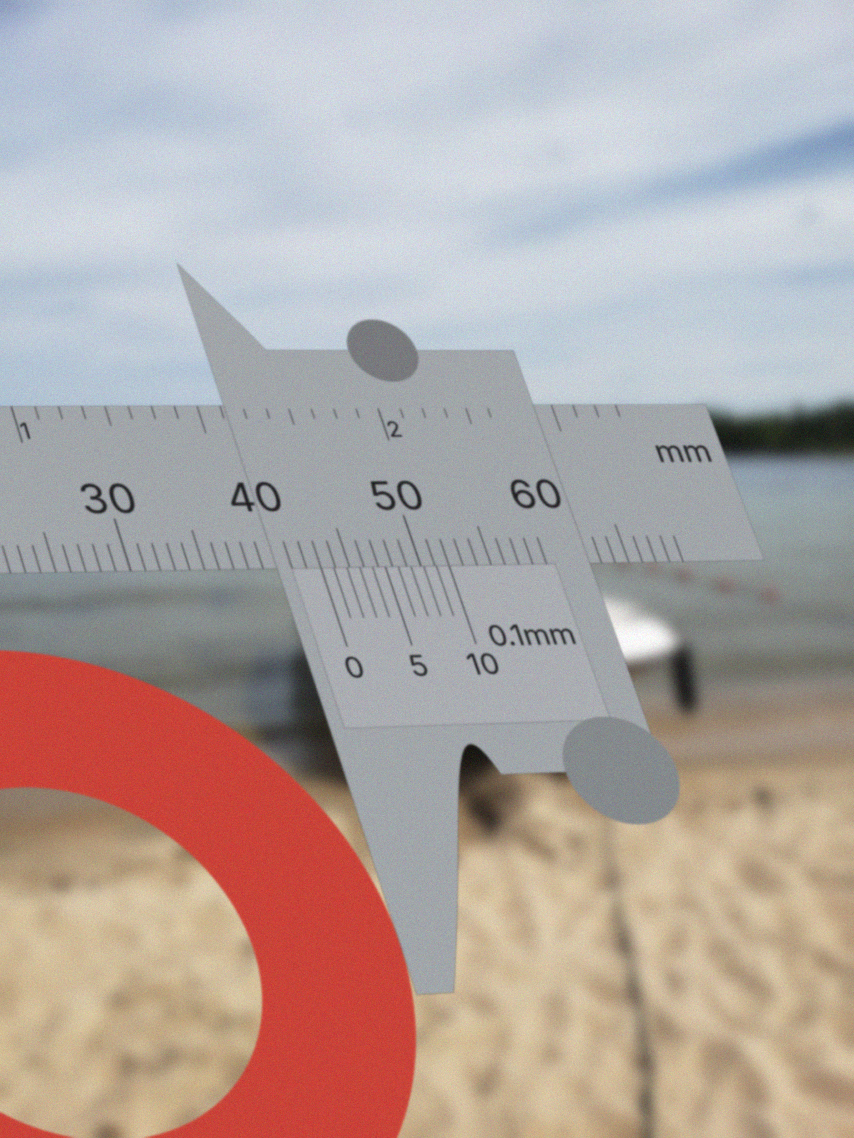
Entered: 43.0 mm
